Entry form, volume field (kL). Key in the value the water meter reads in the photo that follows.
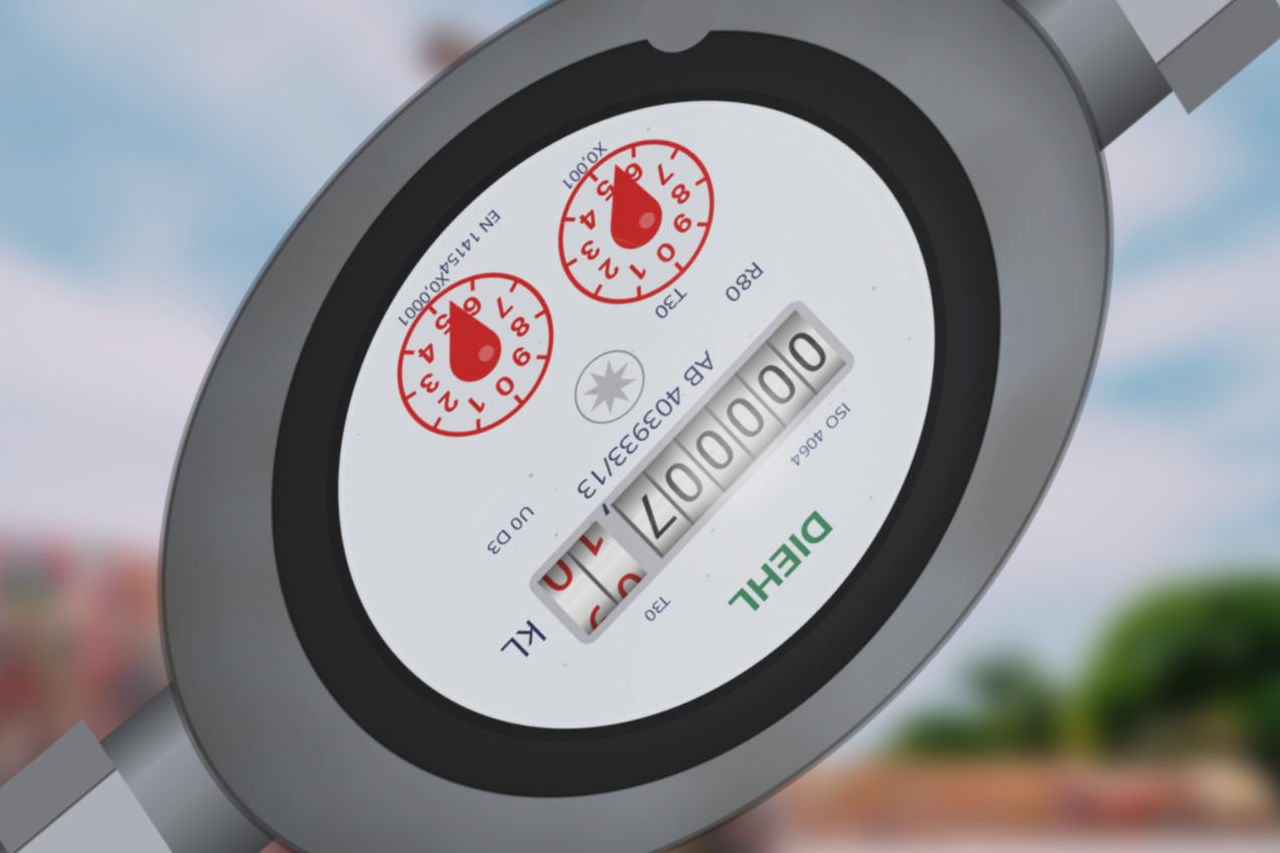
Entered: 7.0955 kL
